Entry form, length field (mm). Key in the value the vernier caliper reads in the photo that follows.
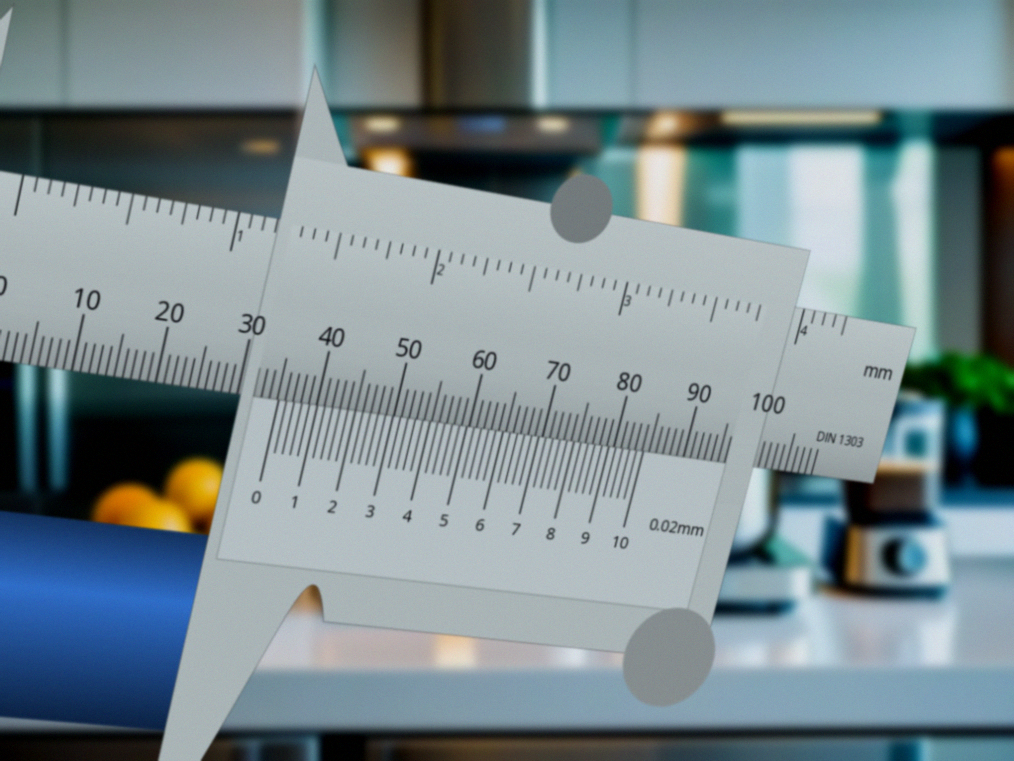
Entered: 35.2 mm
